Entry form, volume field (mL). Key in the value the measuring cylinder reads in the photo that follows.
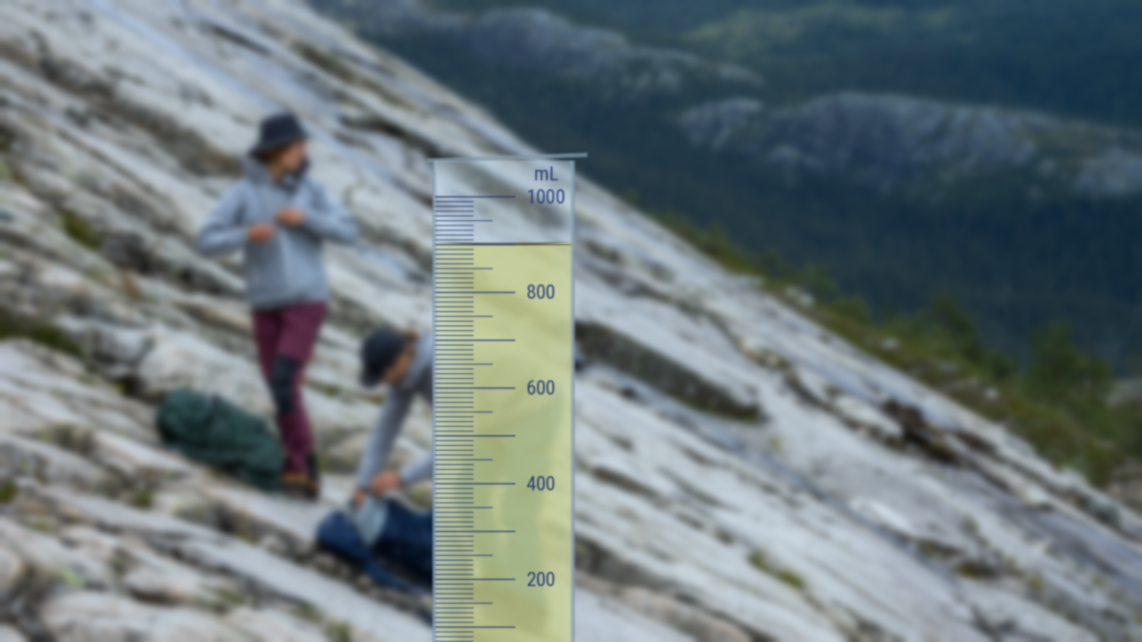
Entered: 900 mL
